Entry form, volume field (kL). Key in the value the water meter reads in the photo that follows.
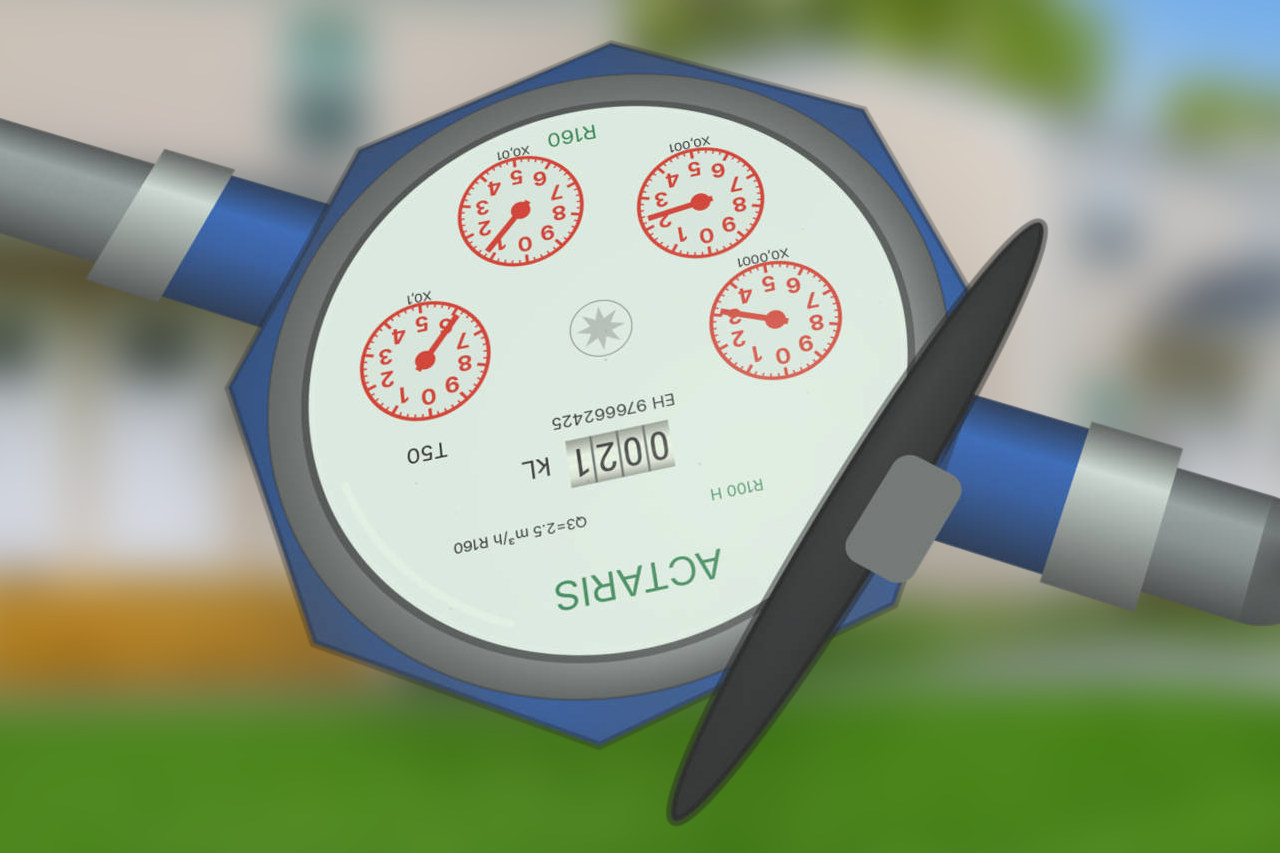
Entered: 21.6123 kL
